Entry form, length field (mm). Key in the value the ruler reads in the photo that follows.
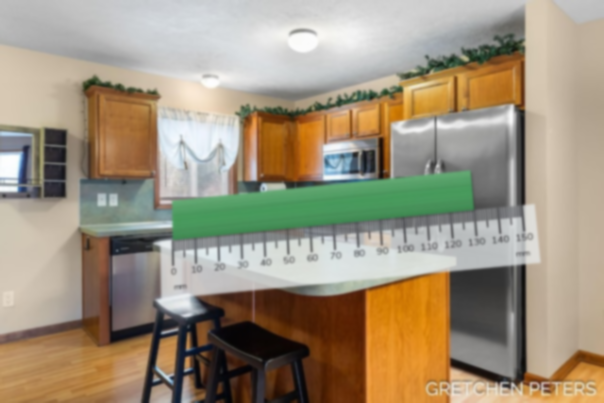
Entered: 130 mm
